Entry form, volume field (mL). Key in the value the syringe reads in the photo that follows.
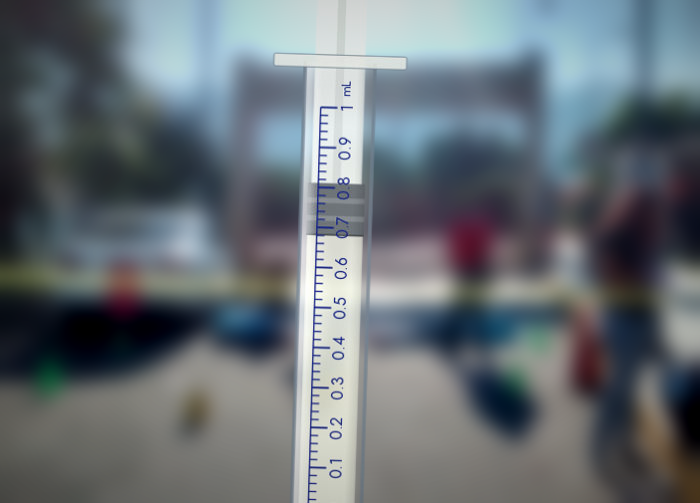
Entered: 0.68 mL
